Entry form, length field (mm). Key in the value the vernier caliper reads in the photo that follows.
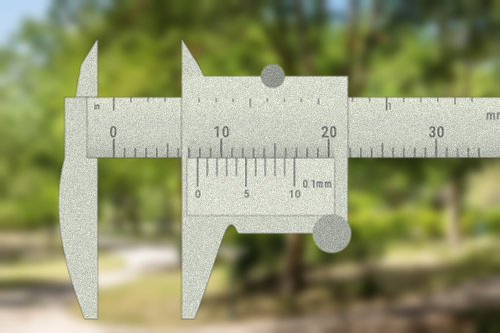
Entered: 7.8 mm
